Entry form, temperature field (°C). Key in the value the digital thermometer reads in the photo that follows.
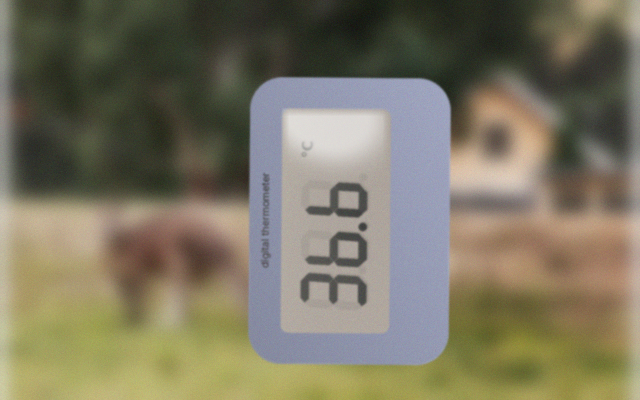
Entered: 36.6 °C
